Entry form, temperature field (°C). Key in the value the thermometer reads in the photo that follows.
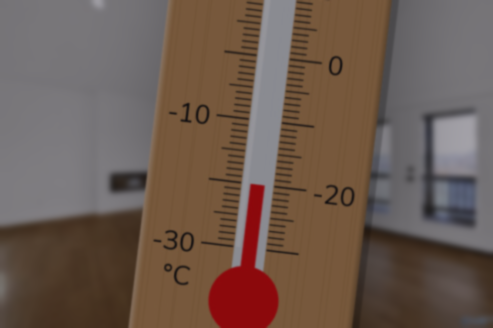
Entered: -20 °C
